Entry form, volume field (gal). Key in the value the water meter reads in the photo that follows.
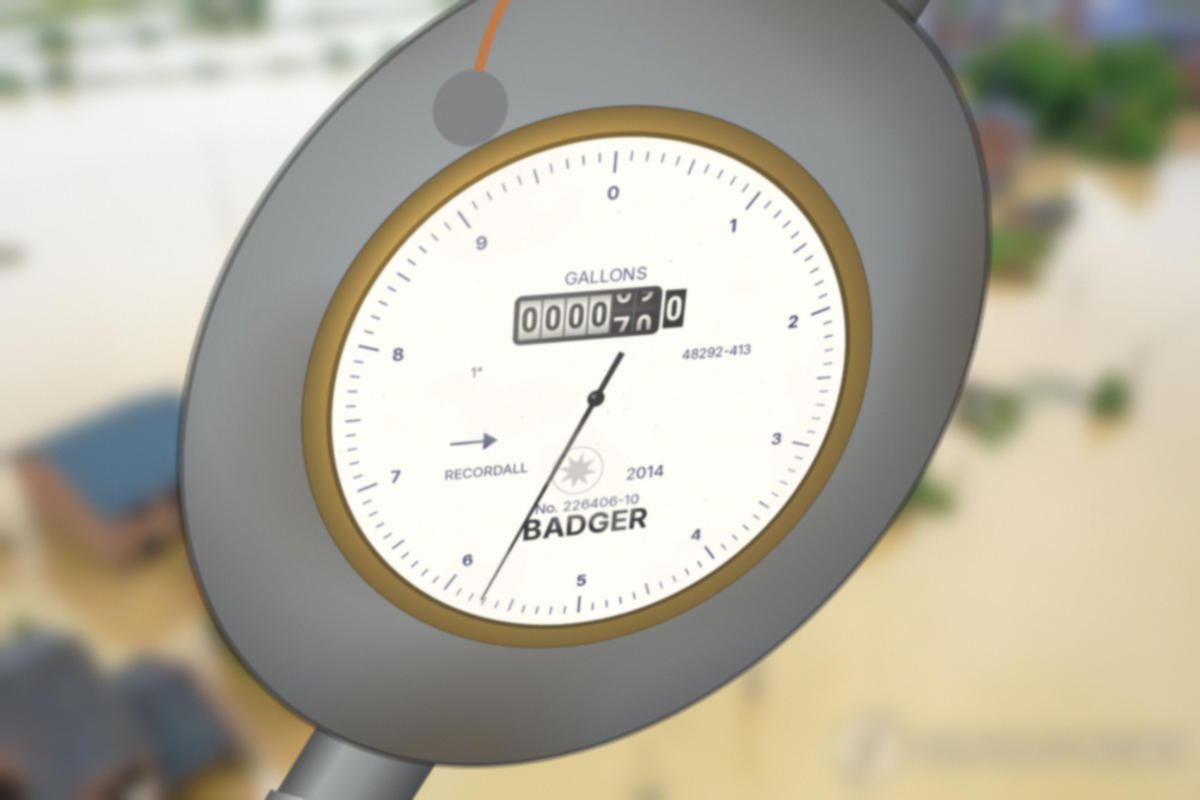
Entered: 695.7 gal
